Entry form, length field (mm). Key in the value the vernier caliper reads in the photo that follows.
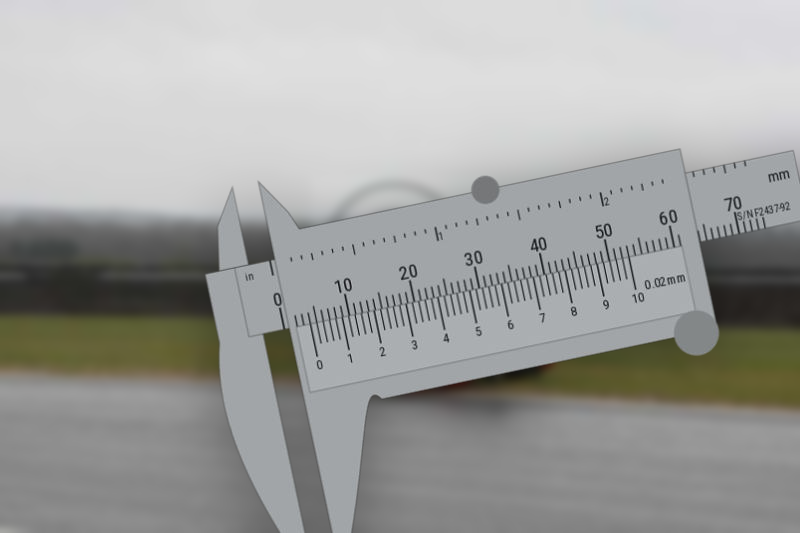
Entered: 4.0 mm
